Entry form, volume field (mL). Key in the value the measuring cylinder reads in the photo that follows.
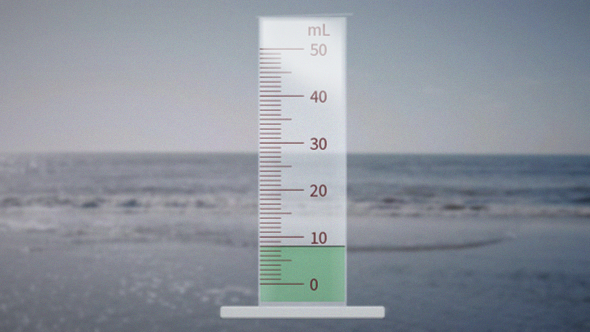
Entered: 8 mL
